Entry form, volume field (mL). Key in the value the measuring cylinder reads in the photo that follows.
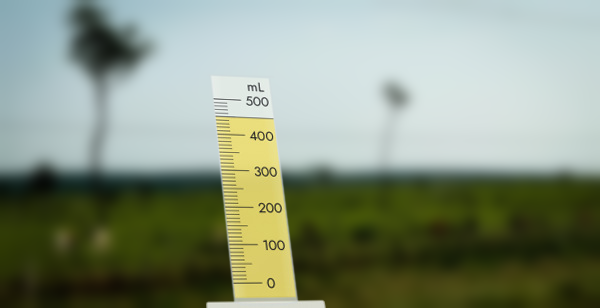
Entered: 450 mL
